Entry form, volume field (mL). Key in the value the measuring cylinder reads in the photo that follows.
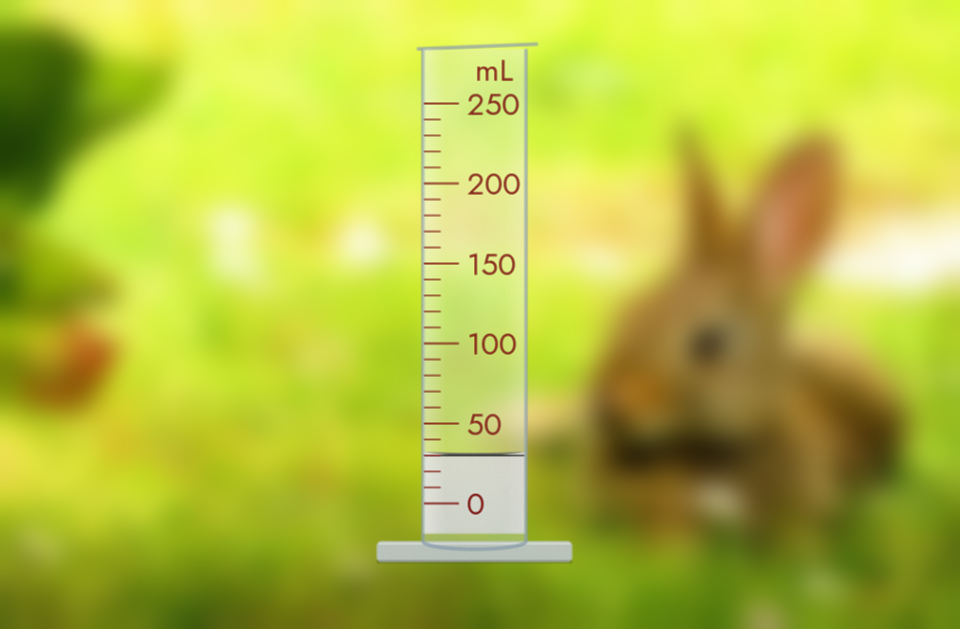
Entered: 30 mL
